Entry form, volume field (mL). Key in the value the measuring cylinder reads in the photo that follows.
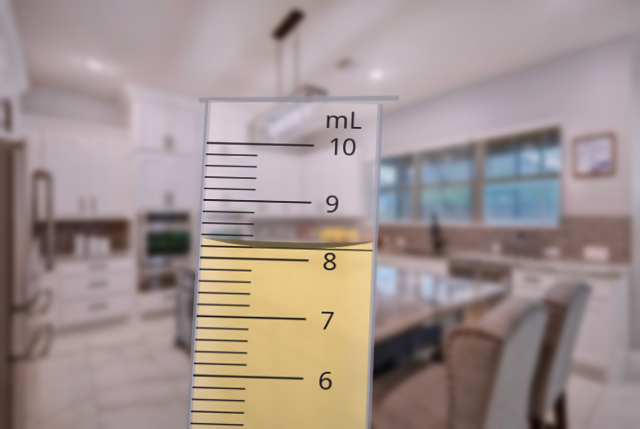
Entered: 8.2 mL
